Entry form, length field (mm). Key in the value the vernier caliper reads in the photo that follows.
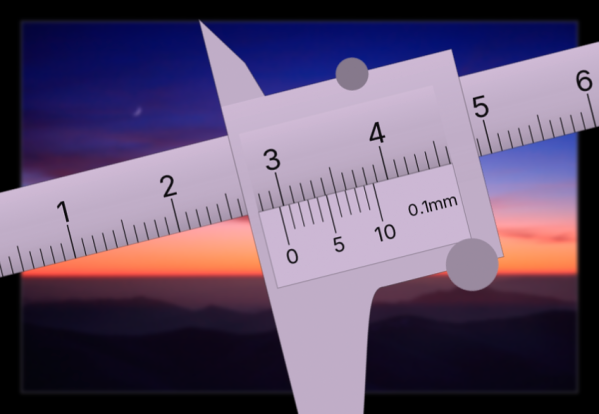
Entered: 29.6 mm
